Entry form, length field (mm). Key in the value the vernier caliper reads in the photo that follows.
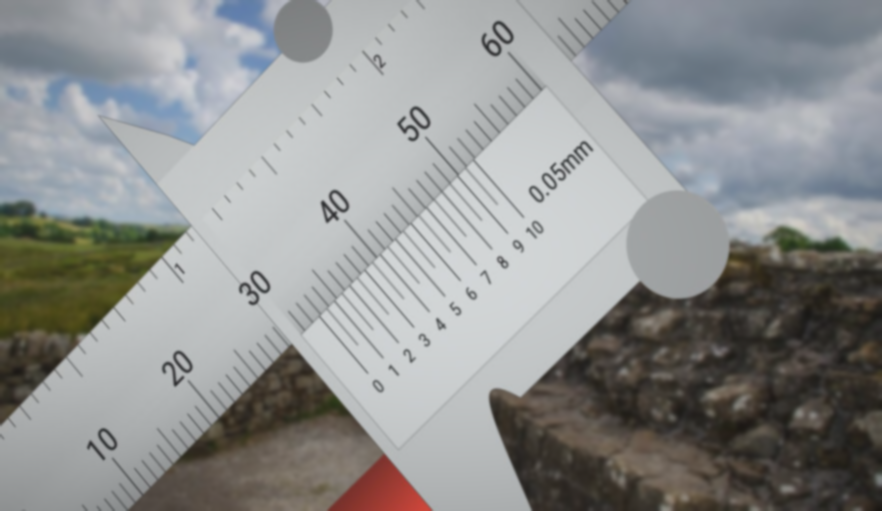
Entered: 32.8 mm
